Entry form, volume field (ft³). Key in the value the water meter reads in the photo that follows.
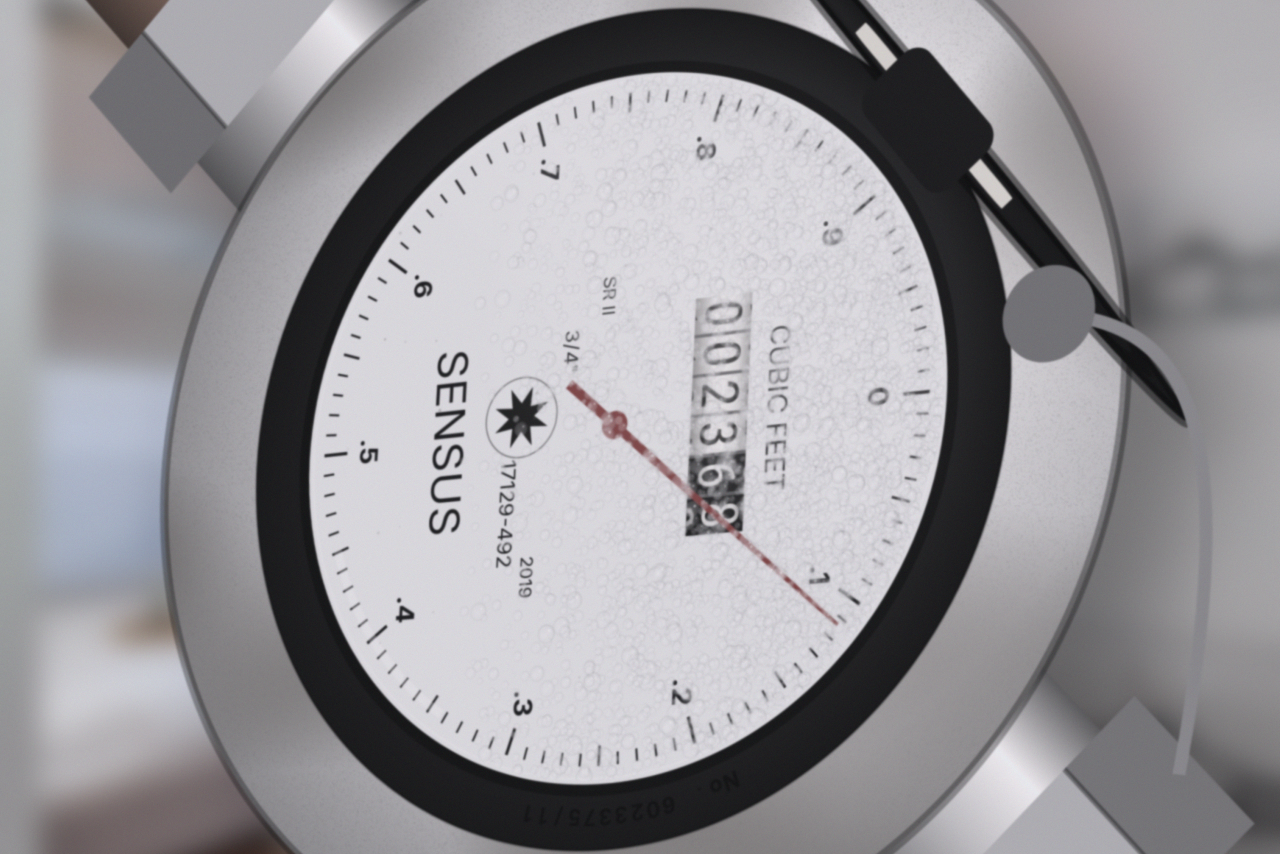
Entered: 2368.11 ft³
